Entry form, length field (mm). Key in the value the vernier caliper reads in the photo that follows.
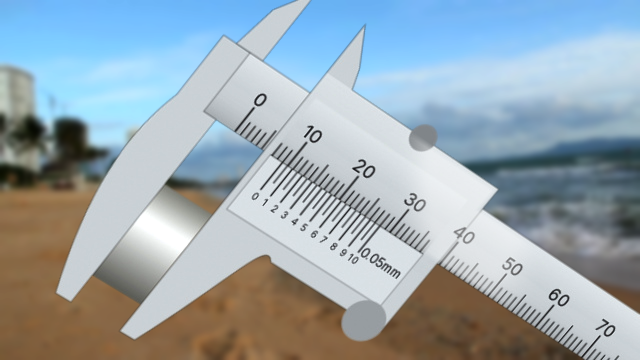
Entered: 9.0 mm
